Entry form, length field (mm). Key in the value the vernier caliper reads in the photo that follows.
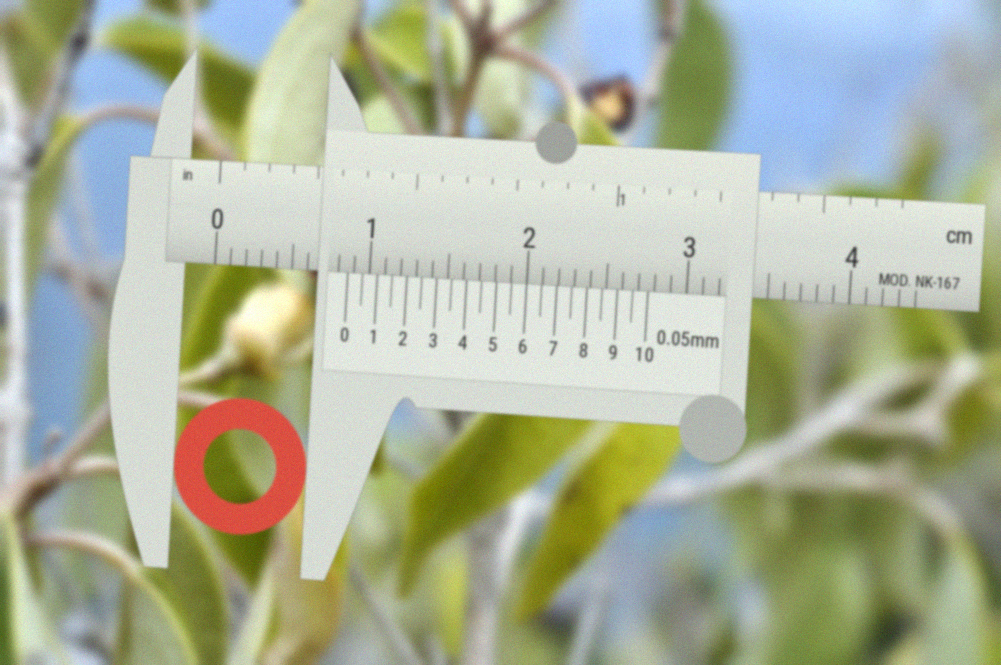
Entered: 8.6 mm
